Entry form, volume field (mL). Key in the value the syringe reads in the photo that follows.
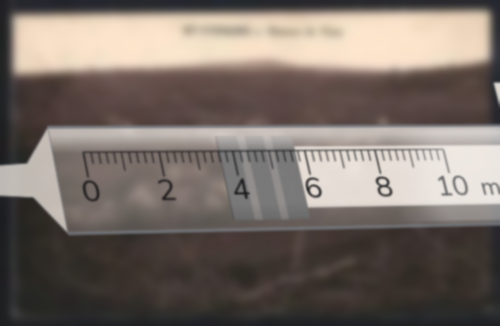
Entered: 3.6 mL
